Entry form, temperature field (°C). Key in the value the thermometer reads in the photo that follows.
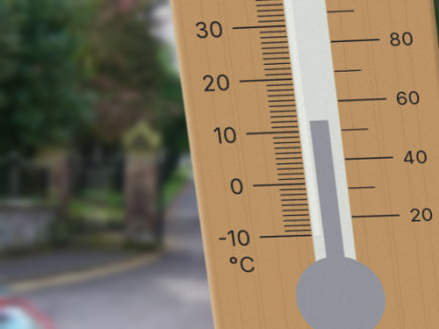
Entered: 12 °C
